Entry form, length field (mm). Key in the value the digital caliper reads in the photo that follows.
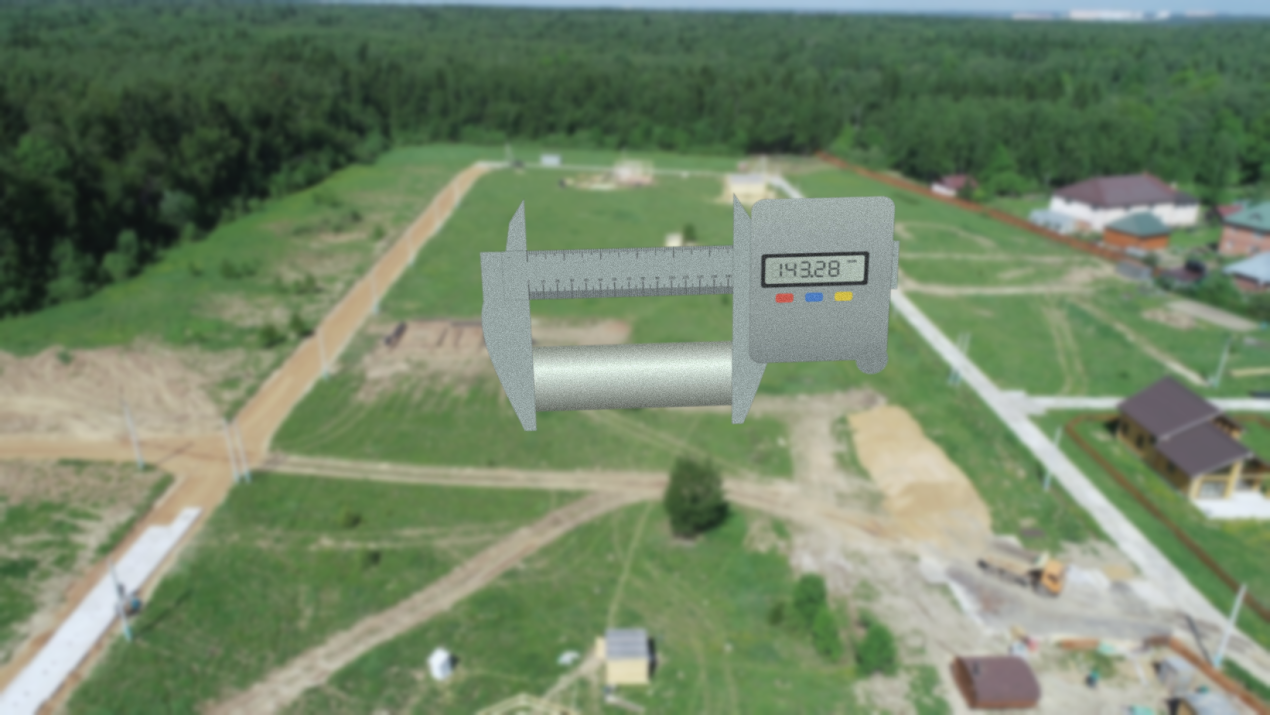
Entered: 143.28 mm
